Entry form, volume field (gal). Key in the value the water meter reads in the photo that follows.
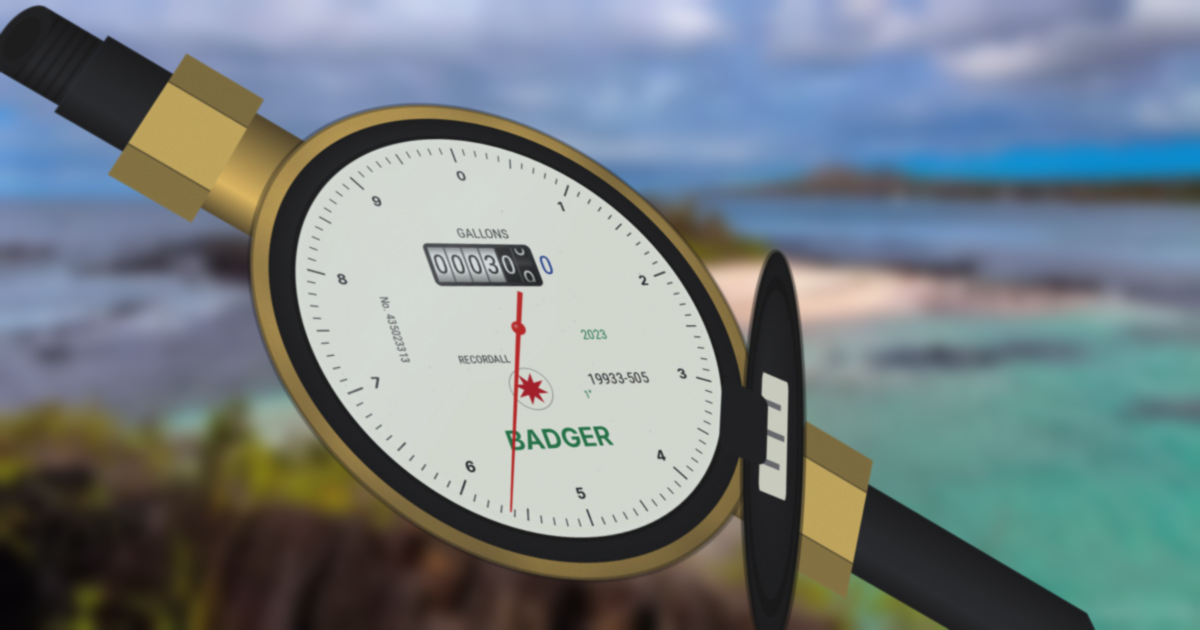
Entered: 3085.6 gal
